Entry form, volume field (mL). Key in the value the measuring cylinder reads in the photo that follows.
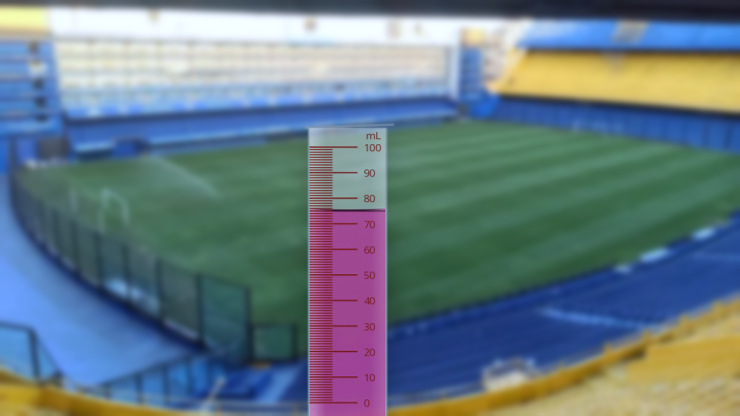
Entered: 75 mL
